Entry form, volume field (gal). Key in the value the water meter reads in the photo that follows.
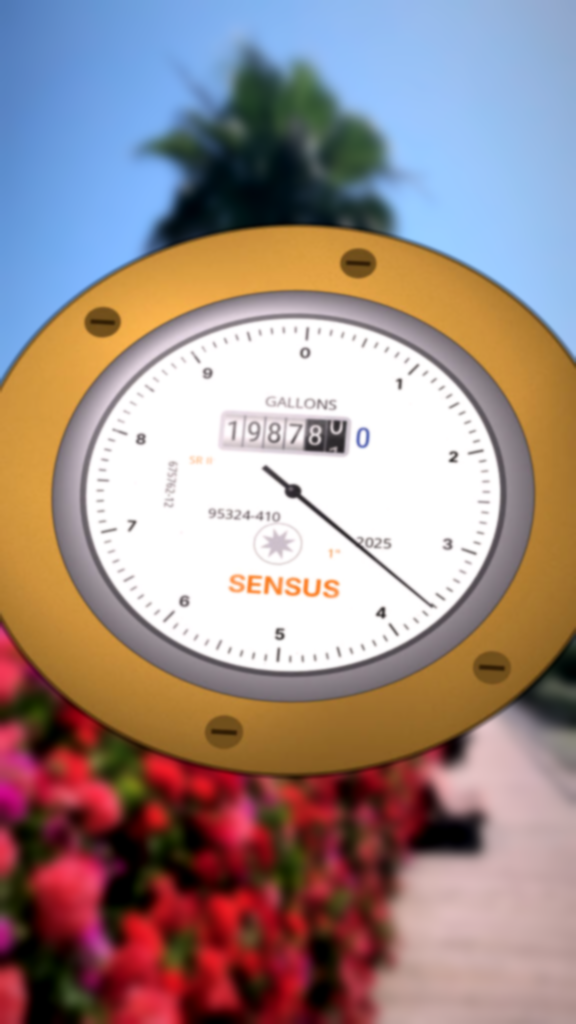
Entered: 1987803.6 gal
